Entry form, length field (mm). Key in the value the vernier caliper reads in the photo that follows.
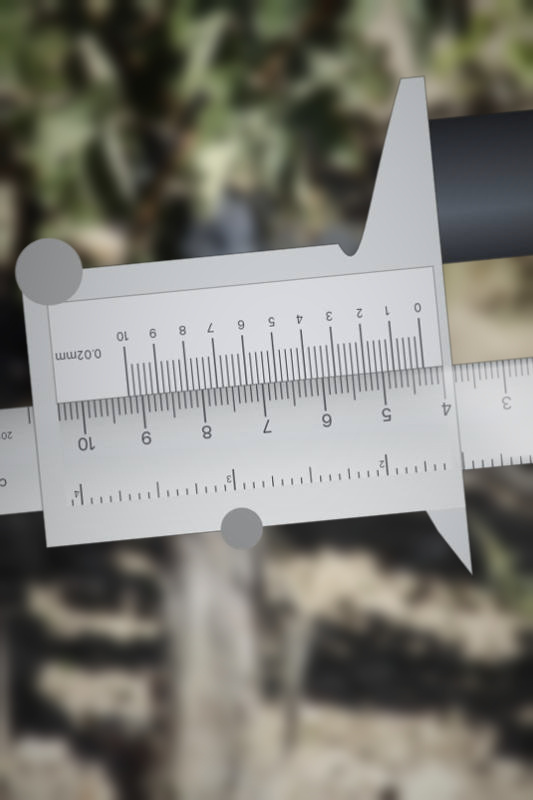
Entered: 43.2 mm
